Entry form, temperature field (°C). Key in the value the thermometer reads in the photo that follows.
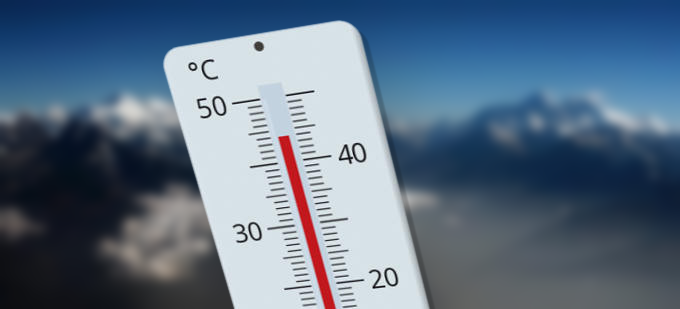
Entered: 44 °C
